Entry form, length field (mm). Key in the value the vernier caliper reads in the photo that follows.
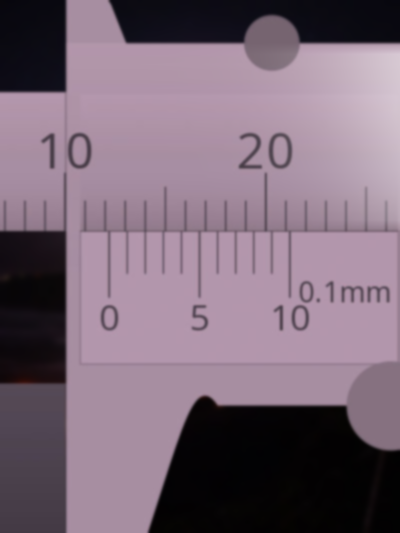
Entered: 12.2 mm
